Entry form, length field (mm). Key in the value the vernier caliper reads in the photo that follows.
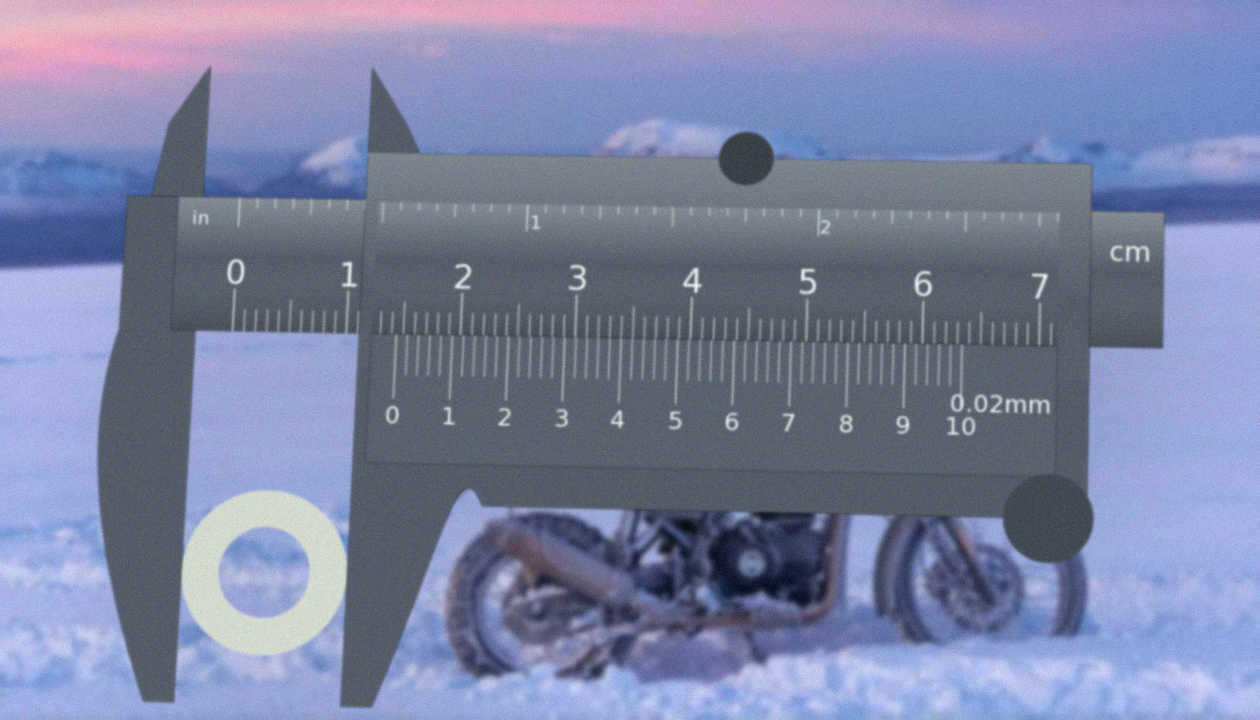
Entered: 14.4 mm
